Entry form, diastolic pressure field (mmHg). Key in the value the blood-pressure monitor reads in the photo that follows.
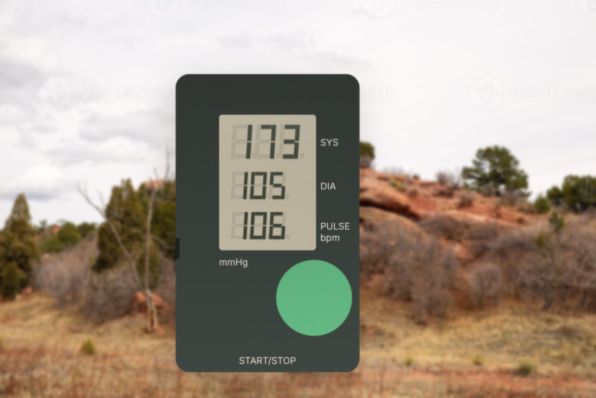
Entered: 105 mmHg
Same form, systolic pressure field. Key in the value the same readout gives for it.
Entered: 173 mmHg
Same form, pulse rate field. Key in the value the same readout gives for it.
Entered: 106 bpm
